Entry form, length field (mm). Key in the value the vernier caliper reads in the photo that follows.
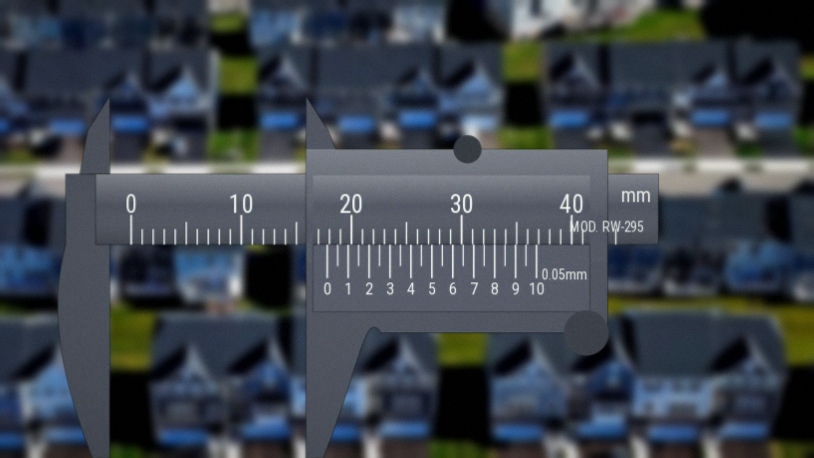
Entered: 17.8 mm
